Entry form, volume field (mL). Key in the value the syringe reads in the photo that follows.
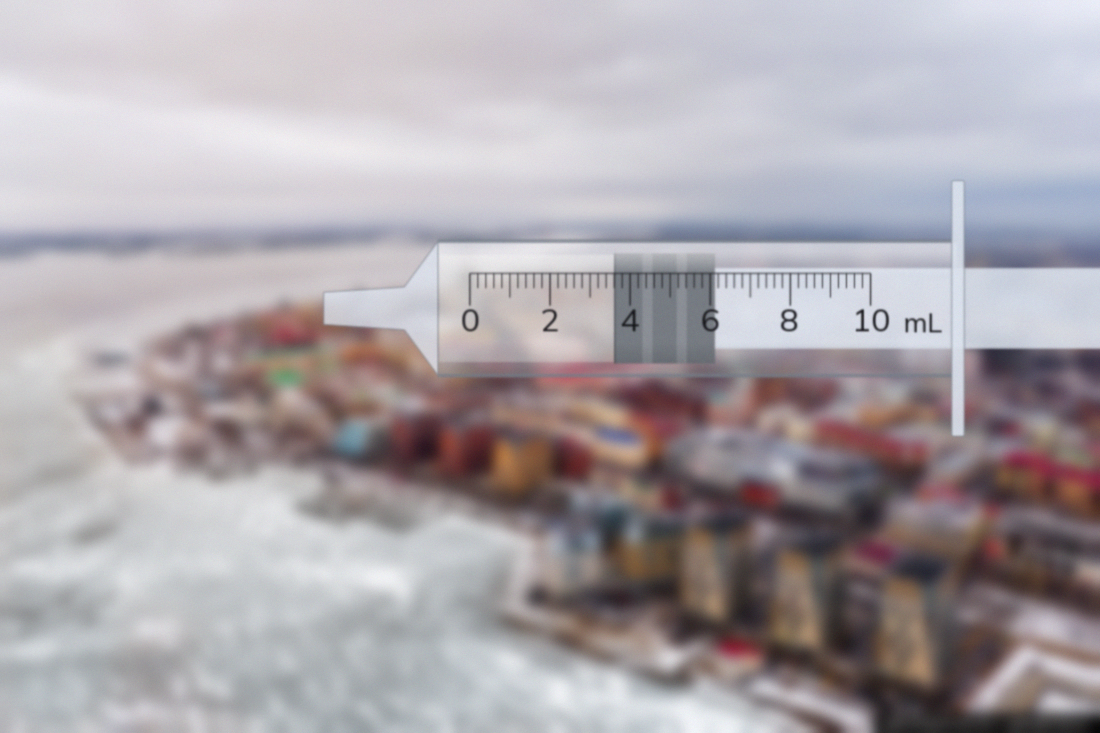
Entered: 3.6 mL
